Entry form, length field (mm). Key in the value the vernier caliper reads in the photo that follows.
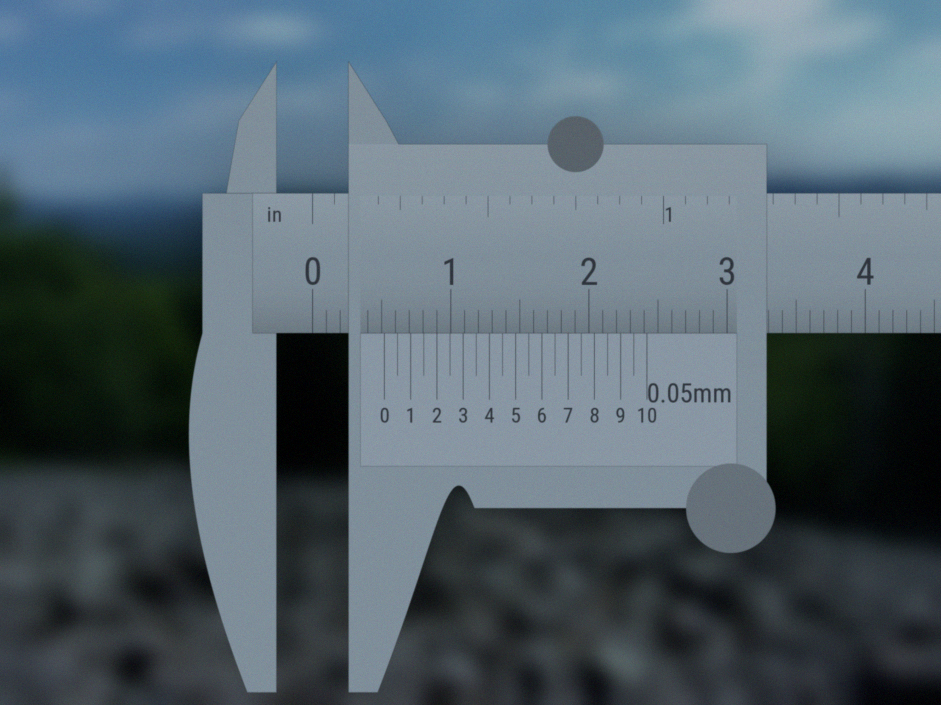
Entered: 5.2 mm
